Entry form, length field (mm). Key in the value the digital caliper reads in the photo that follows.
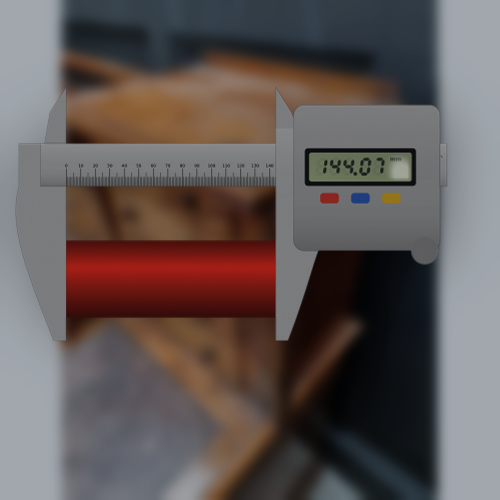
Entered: 144.07 mm
